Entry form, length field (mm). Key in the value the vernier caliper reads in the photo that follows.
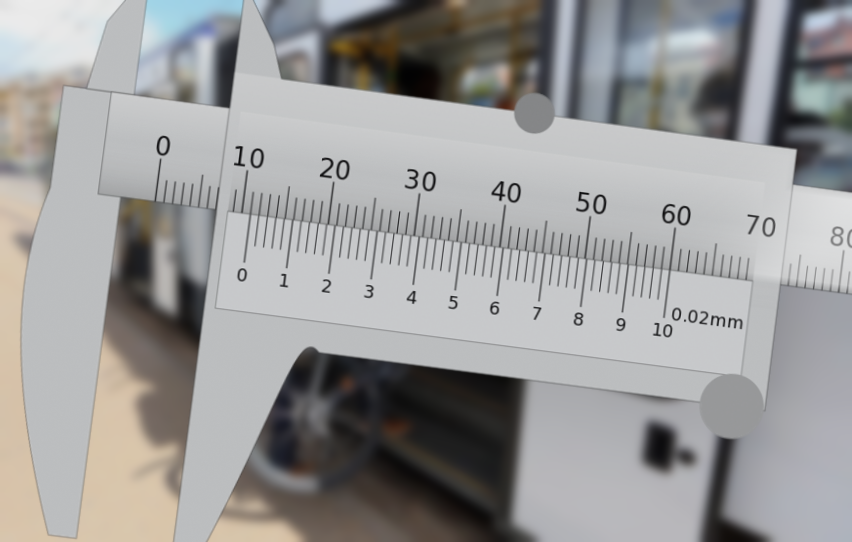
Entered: 11.0 mm
